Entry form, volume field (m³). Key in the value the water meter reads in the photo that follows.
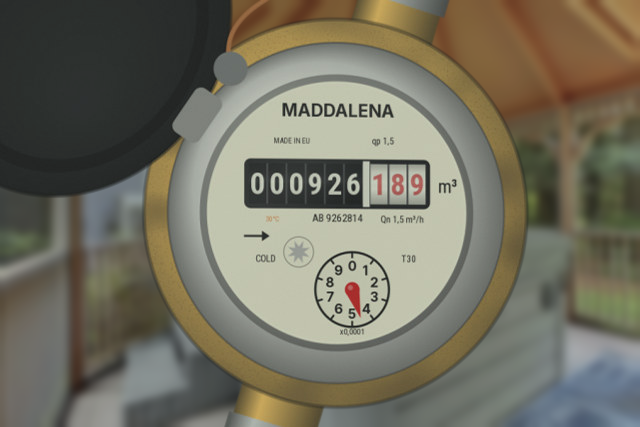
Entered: 926.1894 m³
